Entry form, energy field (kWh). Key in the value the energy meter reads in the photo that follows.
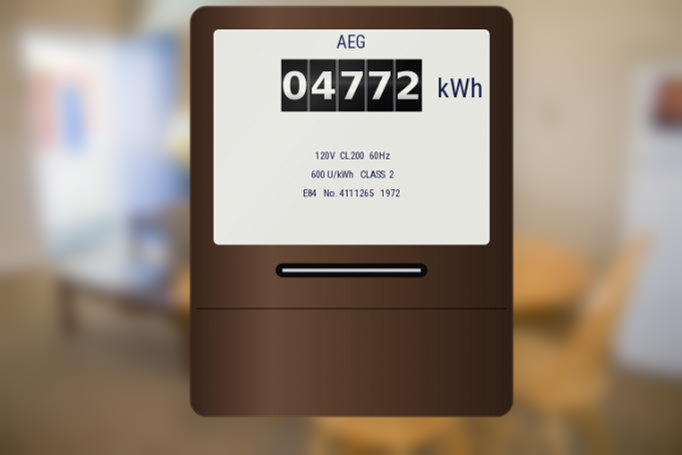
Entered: 4772 kWh
